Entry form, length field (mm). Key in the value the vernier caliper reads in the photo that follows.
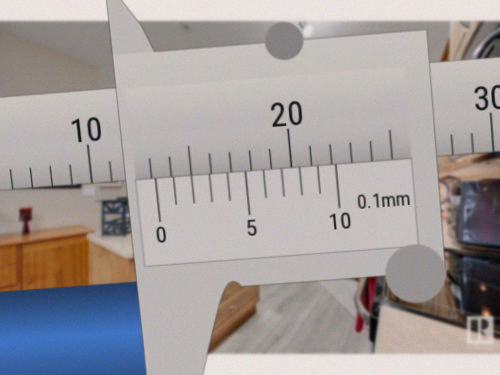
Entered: 13.2 mm
